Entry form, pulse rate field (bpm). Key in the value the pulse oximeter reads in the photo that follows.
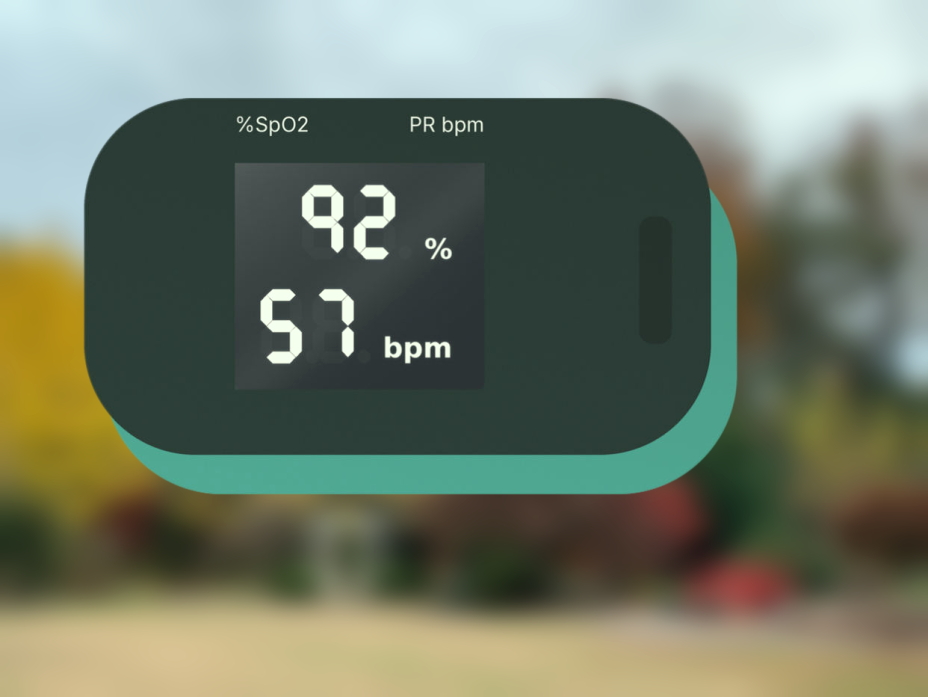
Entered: 57 bpm
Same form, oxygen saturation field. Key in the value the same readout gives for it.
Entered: 92 %
